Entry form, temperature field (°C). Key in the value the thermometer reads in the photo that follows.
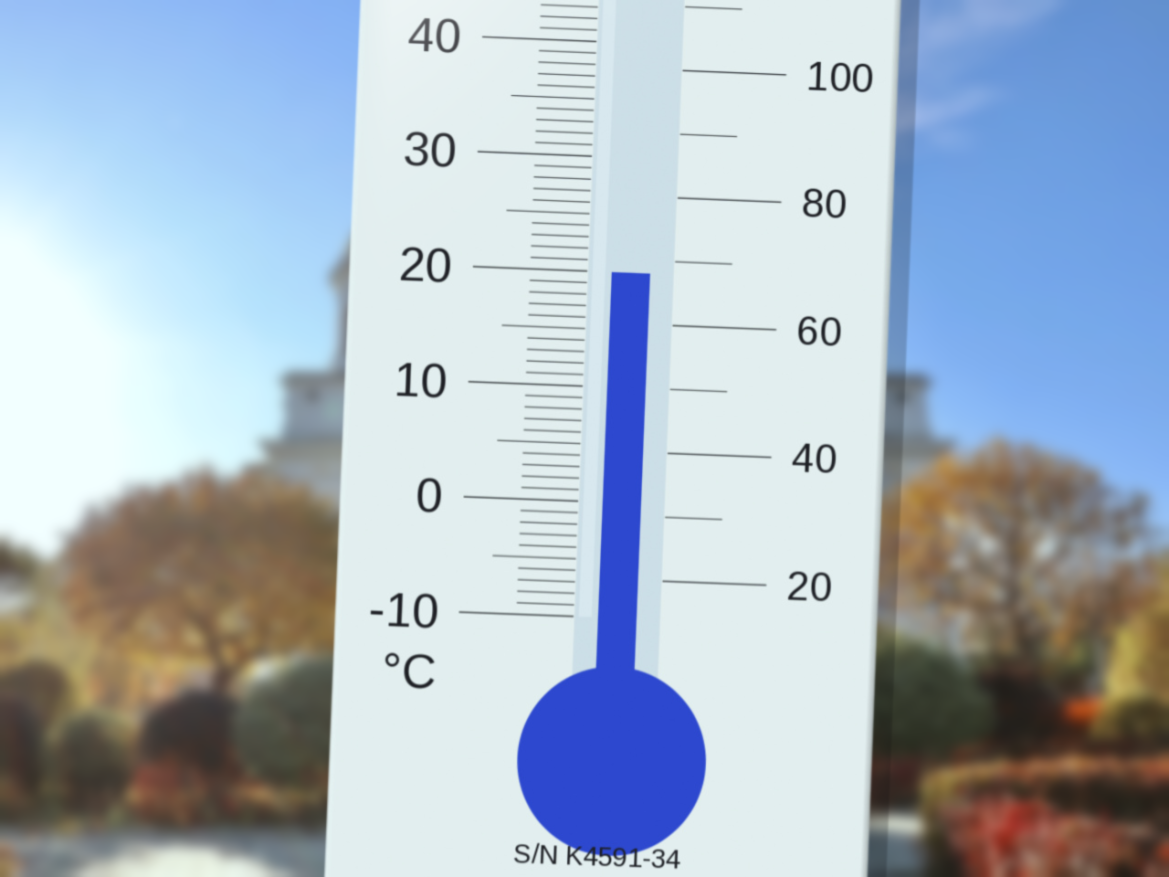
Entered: 20 °C
